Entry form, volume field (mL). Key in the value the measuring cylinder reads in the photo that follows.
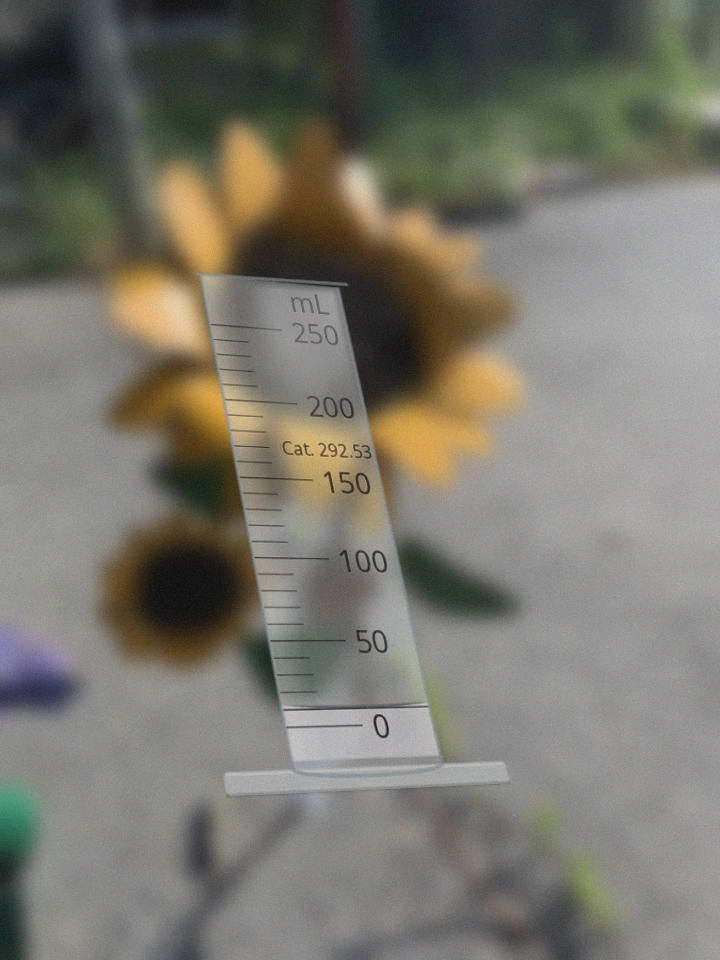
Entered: 10 mL
